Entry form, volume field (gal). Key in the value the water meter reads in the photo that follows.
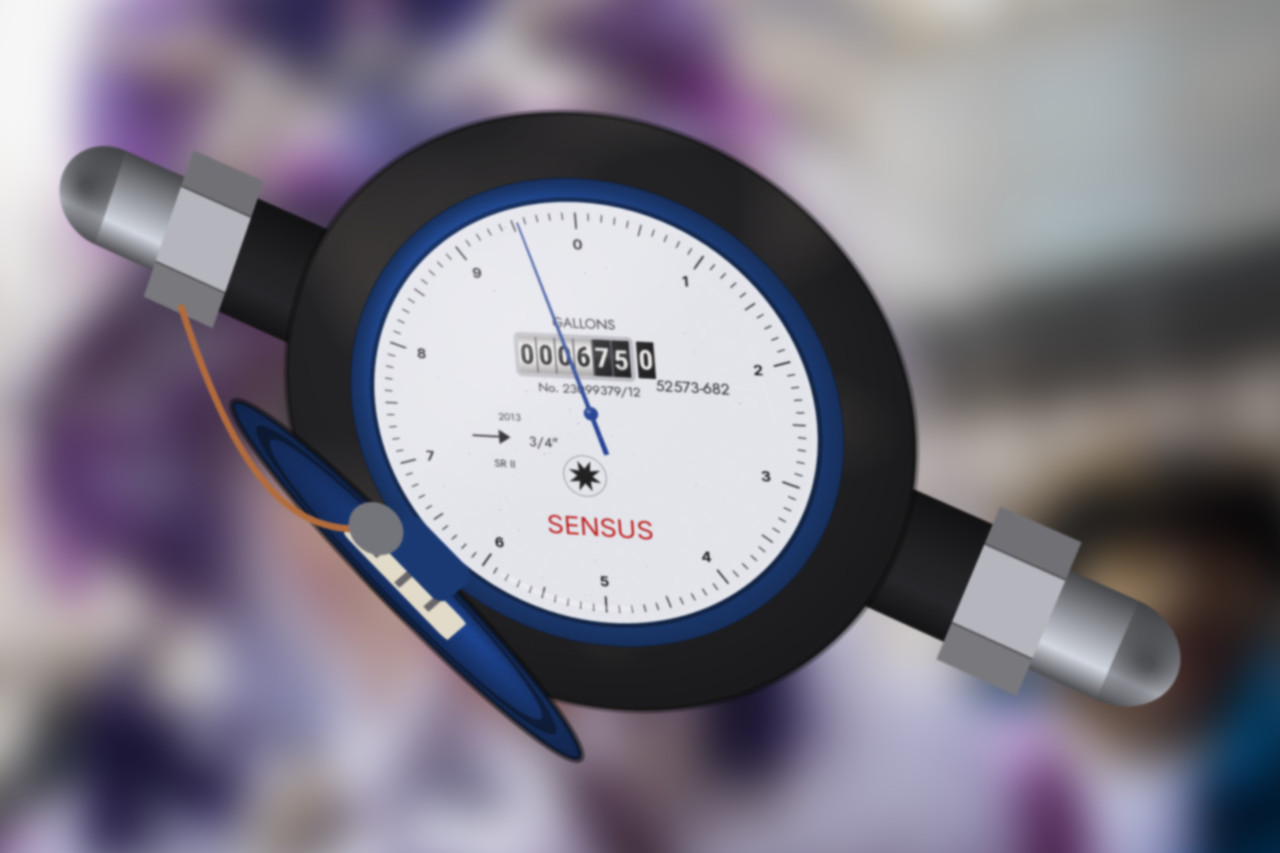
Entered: 6749.5 gal
